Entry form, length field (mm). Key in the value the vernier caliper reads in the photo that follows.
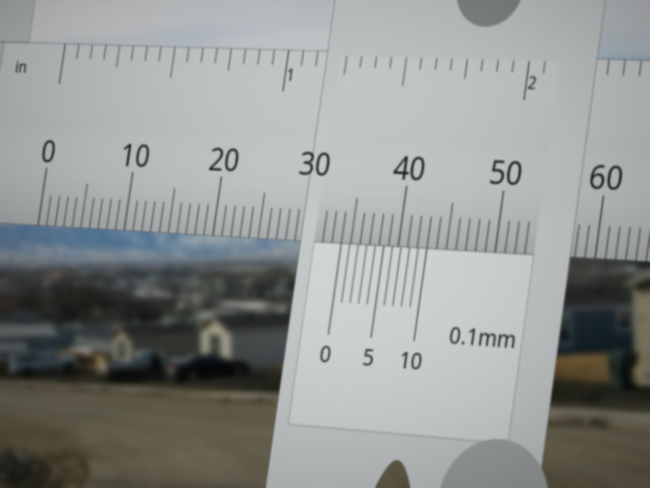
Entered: 34.0 mm
